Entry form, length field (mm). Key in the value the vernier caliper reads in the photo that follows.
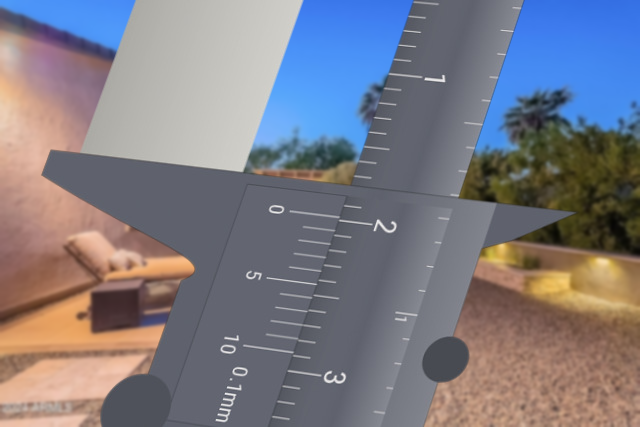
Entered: 19.8 mm
